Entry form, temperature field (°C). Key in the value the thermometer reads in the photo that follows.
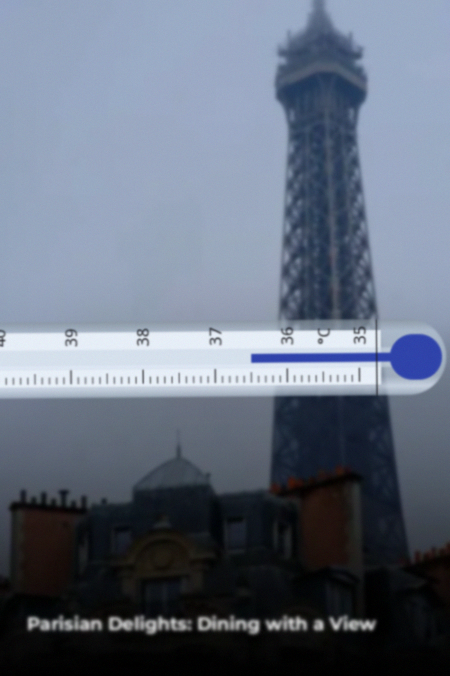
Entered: 36.5 °C
